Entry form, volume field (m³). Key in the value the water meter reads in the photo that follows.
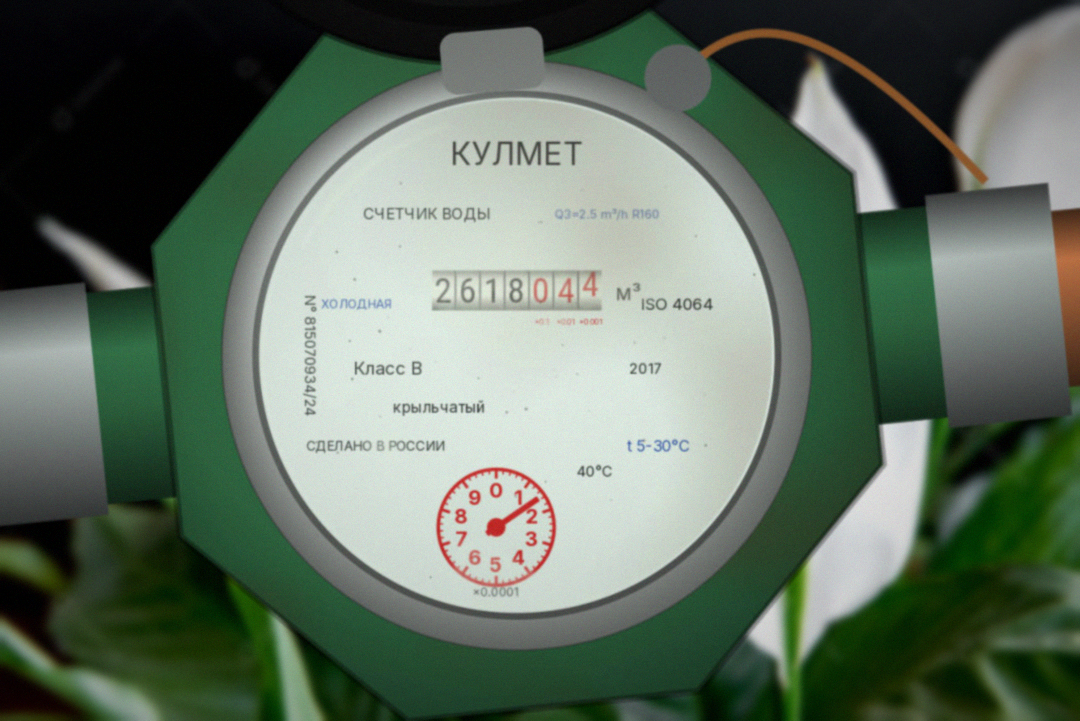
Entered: 2618.0441 m³
